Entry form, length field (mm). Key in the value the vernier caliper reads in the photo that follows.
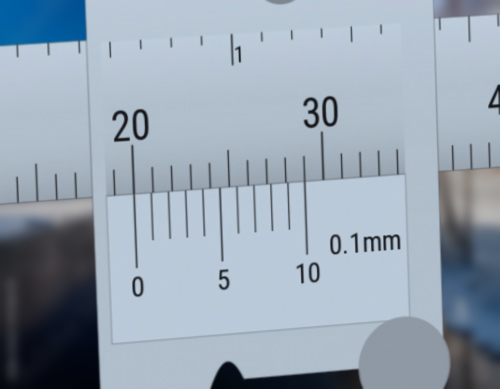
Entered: 20.0 mm
